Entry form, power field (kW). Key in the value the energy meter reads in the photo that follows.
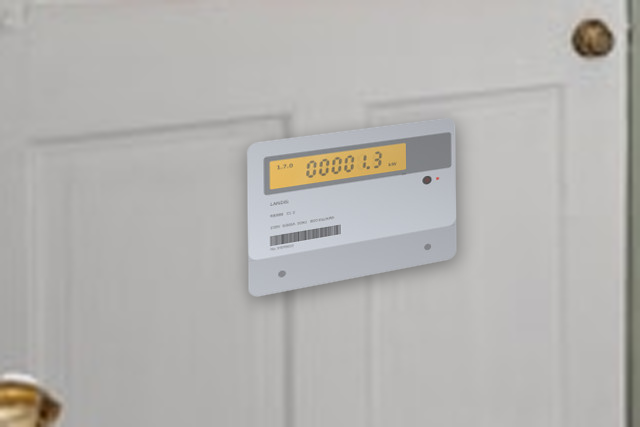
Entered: 1.3 kW
